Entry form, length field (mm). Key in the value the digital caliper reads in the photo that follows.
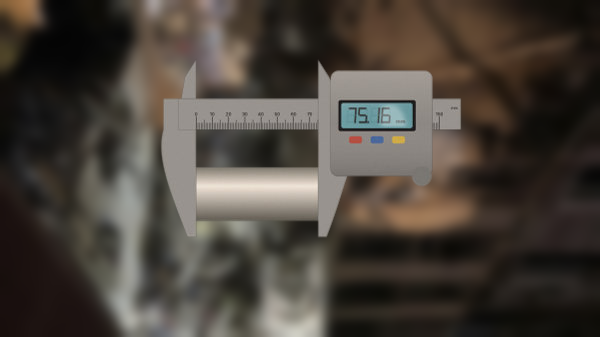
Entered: 75.16 mm
